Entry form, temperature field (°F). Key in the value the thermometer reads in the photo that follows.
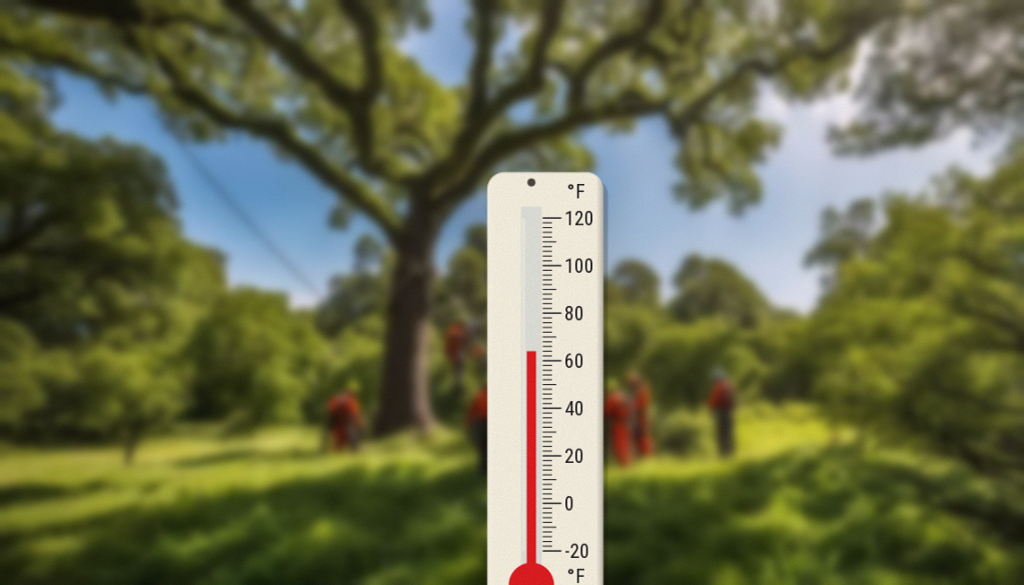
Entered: 64 °F
